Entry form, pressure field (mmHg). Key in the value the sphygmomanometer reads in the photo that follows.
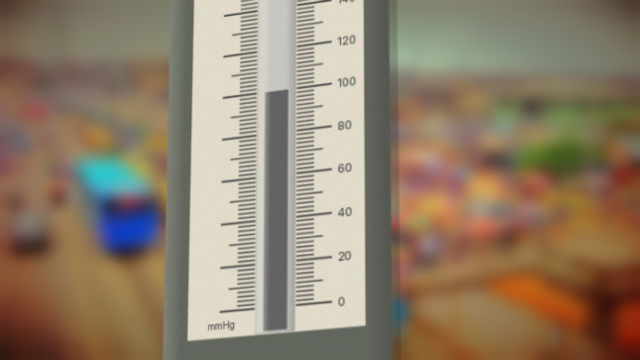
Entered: 100 mmHg
